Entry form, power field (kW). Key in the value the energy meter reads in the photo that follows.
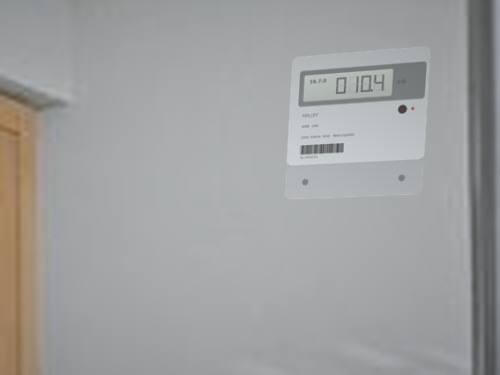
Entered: 10.4 kW
